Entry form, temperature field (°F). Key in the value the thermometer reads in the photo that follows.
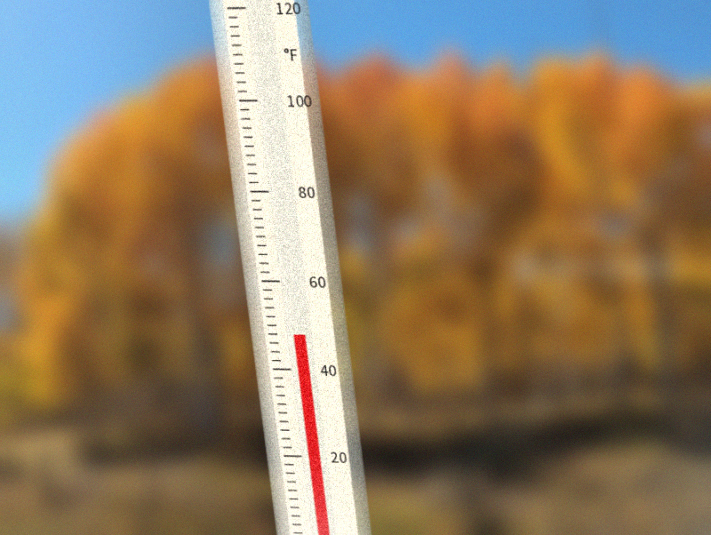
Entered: 48 °F
